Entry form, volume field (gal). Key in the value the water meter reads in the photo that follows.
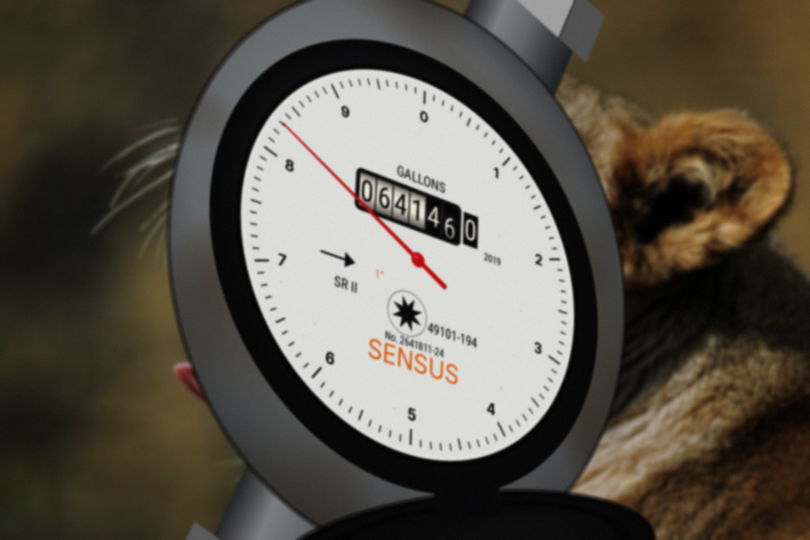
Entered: 641458.3 gal
